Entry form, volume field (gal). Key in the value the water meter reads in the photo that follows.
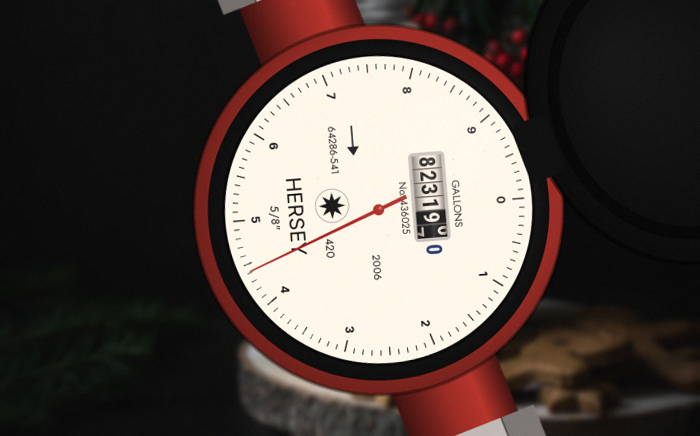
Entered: 8231964.4 gal
